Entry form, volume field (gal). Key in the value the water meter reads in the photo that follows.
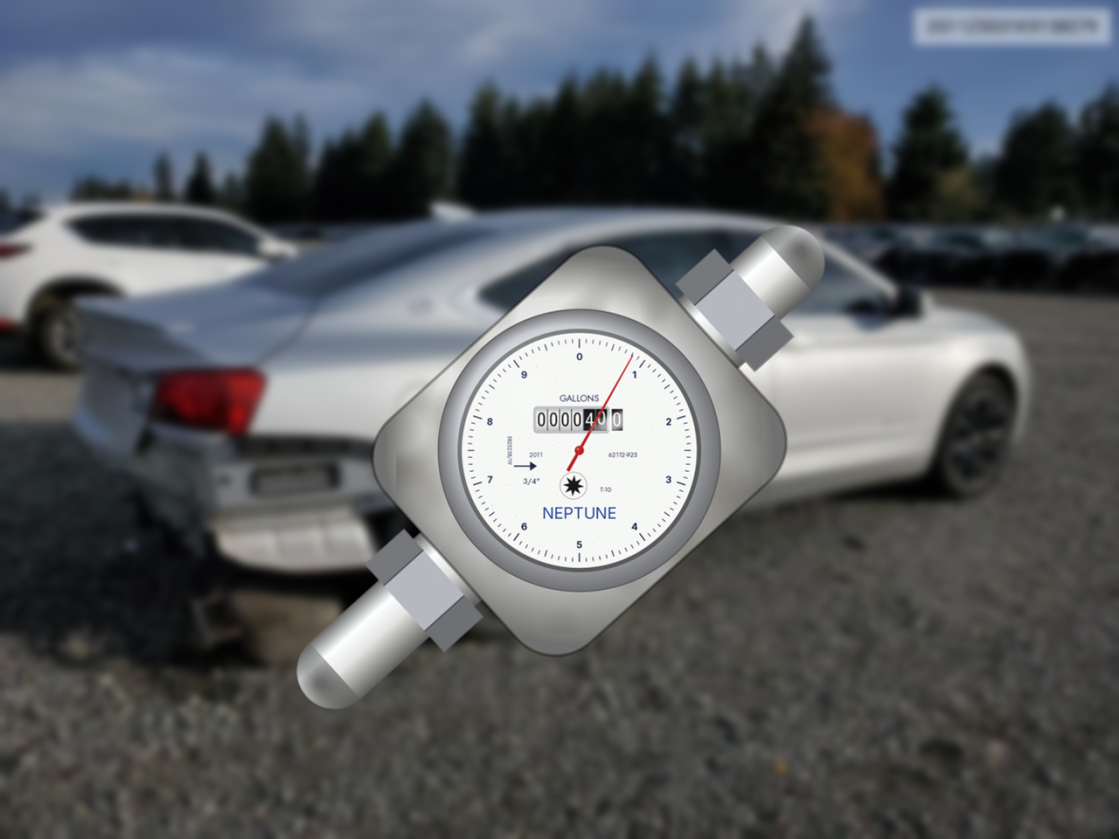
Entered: 400.8 gal
